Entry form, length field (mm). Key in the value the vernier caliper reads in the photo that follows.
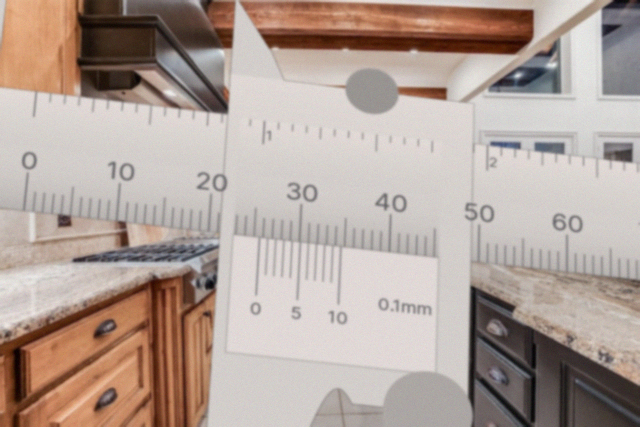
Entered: 25.6 mm
